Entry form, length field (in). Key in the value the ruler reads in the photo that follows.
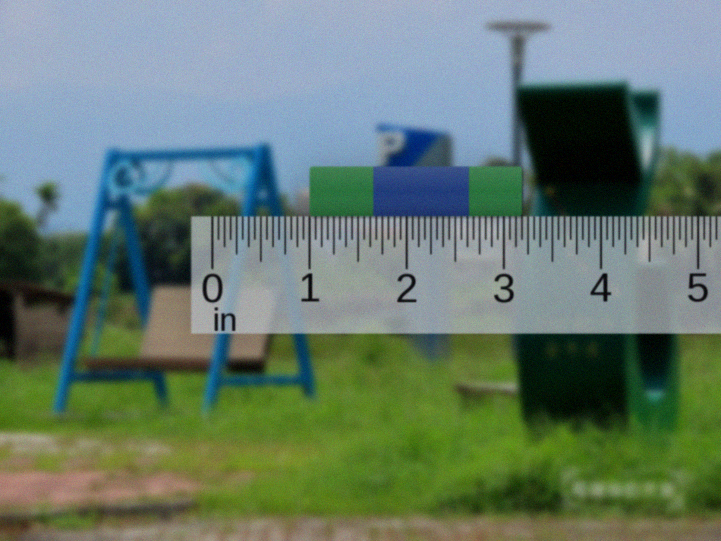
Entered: 2.1875 in
